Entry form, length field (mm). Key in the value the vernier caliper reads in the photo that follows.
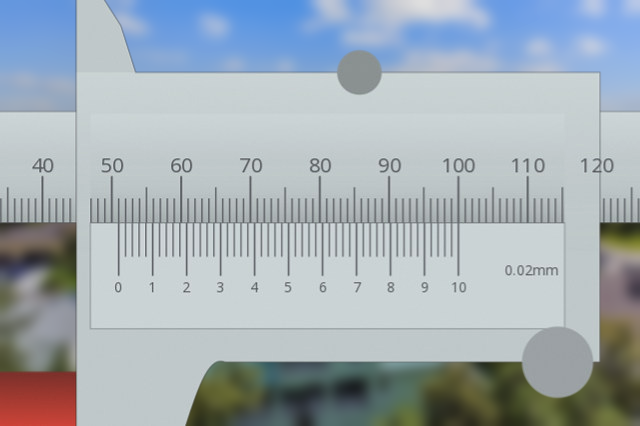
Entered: 51.0 mm
